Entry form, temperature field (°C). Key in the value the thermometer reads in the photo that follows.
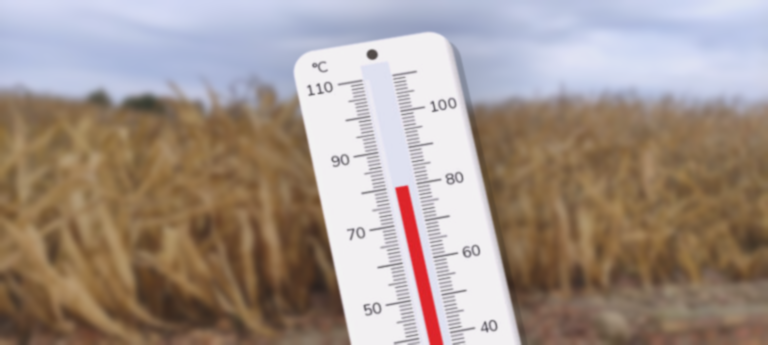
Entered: 80 °C
